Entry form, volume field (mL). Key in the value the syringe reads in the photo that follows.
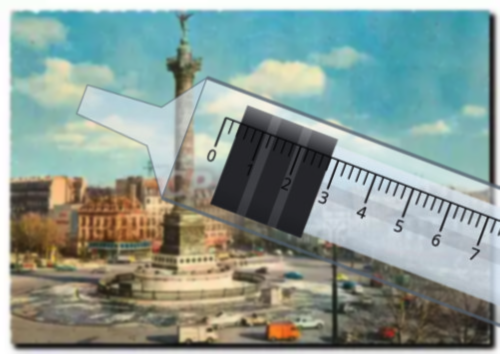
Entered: 0.4 mL
